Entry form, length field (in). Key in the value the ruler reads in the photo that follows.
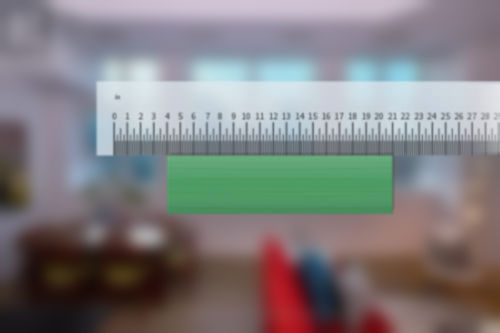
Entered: 17 in
